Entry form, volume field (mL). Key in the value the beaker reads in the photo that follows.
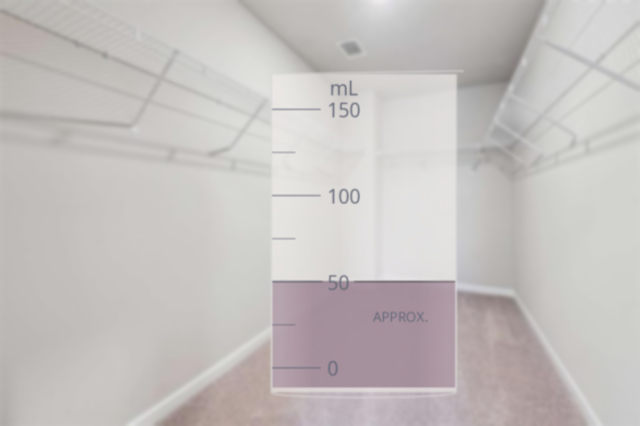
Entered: 50 mL
